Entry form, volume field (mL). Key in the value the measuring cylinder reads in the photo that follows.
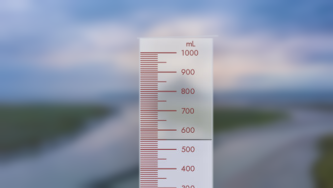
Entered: 550 mL
